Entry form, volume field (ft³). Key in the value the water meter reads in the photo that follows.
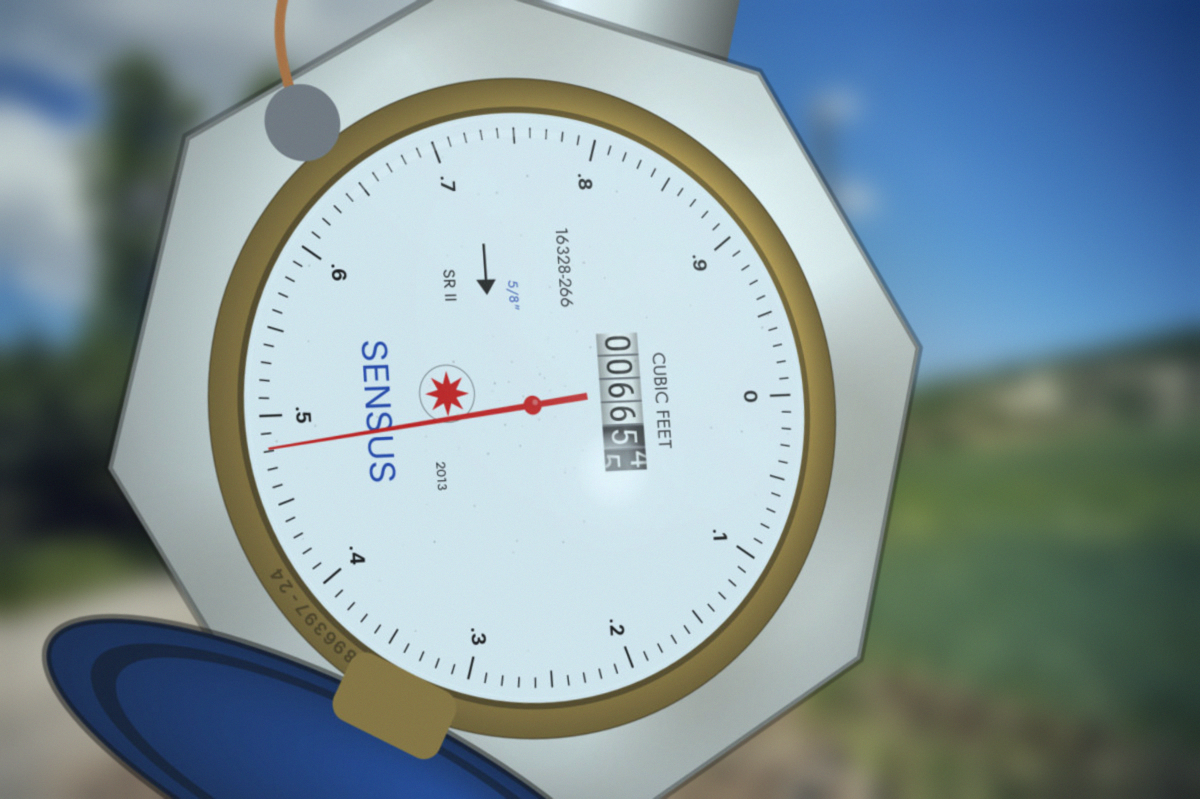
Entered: 6654.48 ft³
